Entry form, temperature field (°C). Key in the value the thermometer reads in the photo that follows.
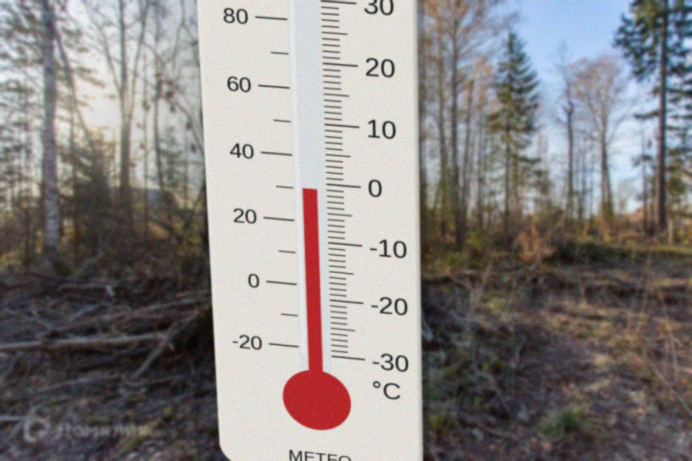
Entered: -1 °C
